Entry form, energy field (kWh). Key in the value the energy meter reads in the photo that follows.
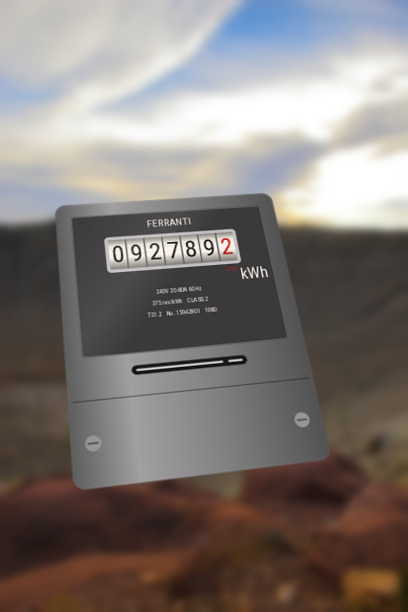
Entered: 92789.2 kWh
